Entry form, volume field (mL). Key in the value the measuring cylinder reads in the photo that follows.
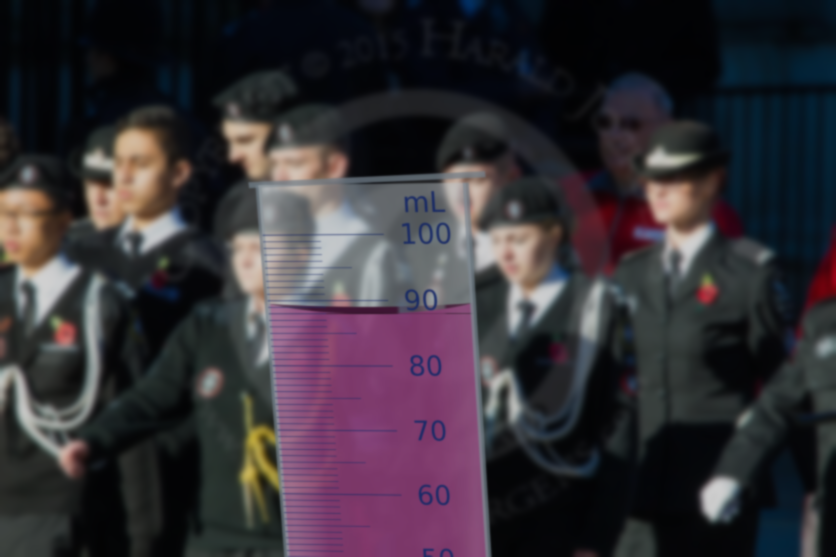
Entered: 88 mL
